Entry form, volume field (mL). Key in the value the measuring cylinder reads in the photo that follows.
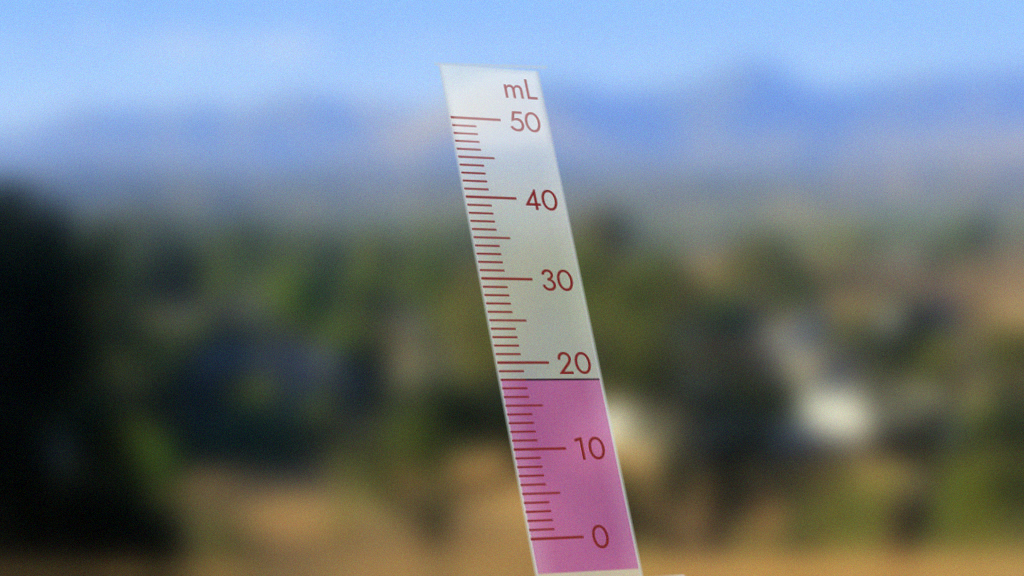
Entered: 18 mL
